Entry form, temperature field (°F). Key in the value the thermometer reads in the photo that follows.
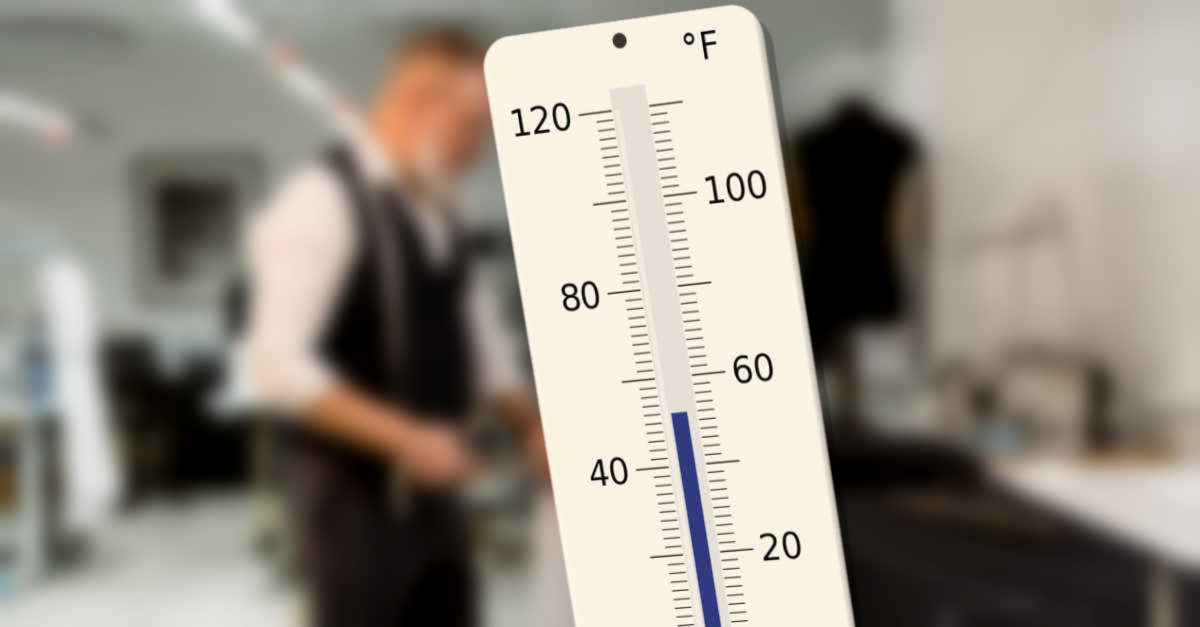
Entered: 52 °F
